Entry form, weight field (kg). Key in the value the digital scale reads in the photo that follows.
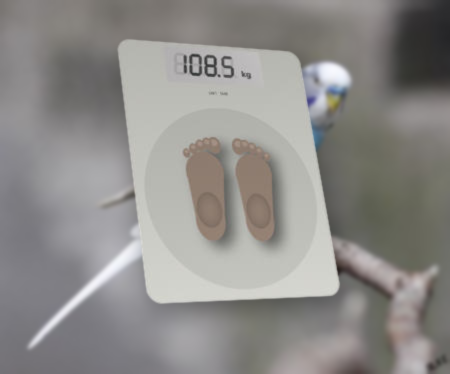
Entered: 108.5 kg
